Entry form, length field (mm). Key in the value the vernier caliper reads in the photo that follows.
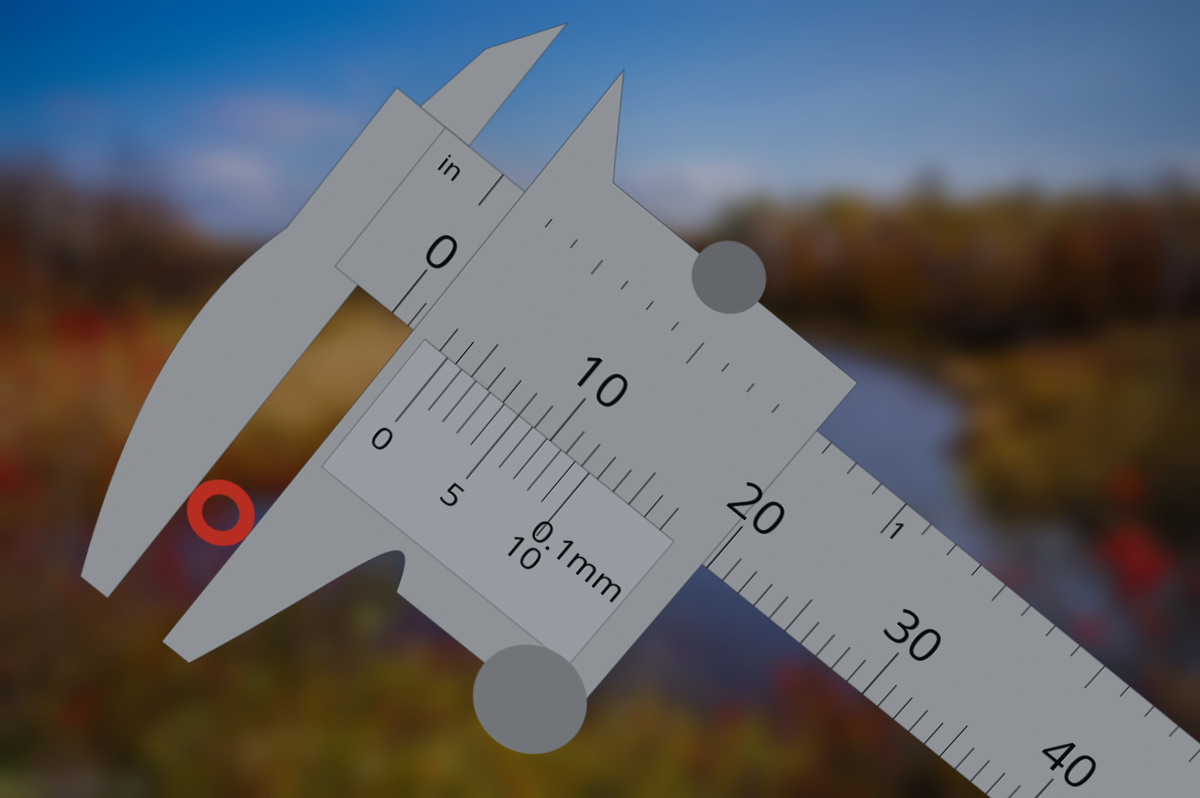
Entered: 3.5 mm
